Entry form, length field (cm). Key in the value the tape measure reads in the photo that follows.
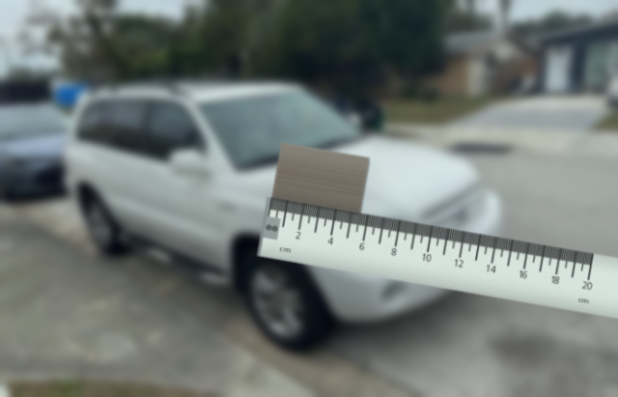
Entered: 5.5 cm
